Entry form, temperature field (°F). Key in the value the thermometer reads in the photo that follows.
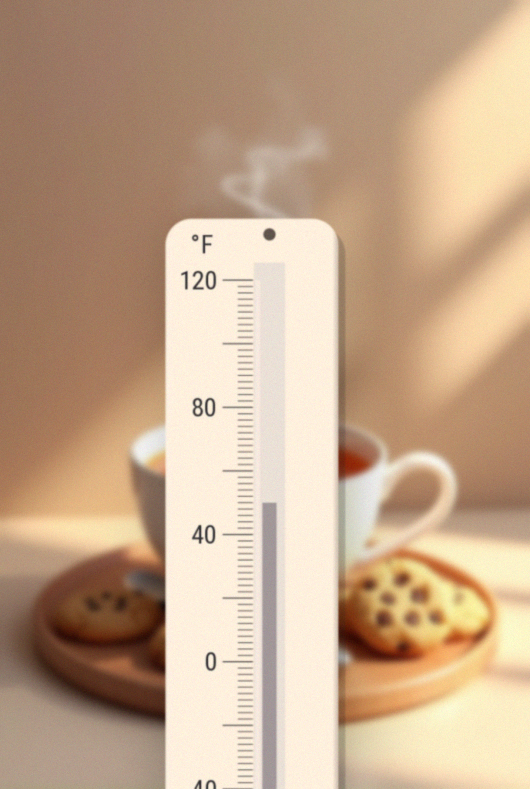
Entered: 50 °F
